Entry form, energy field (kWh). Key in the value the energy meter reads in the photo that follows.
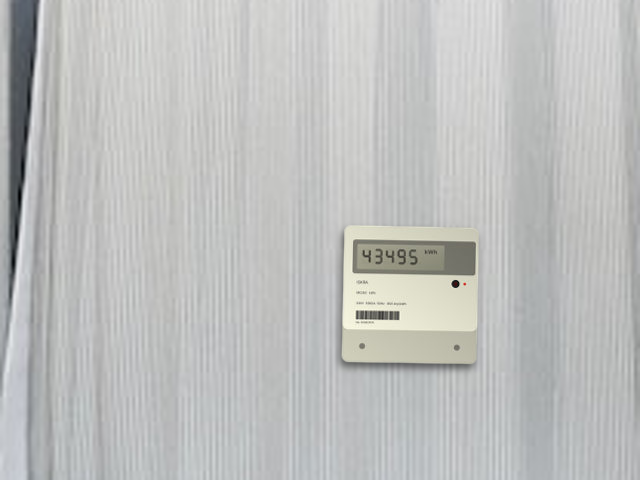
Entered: 43495 kWh
